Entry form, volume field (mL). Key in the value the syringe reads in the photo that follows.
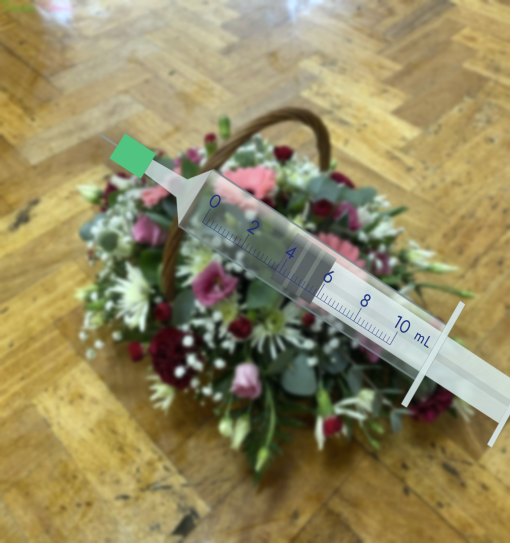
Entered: 3.8 mL
